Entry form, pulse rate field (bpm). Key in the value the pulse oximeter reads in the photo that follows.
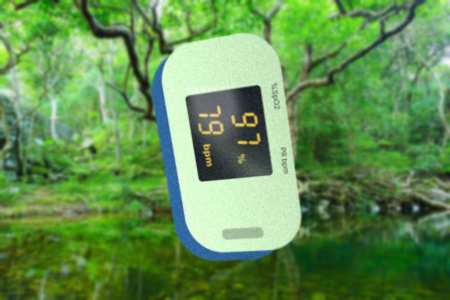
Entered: 79 bpm
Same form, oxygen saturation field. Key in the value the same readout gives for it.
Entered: 97 %
